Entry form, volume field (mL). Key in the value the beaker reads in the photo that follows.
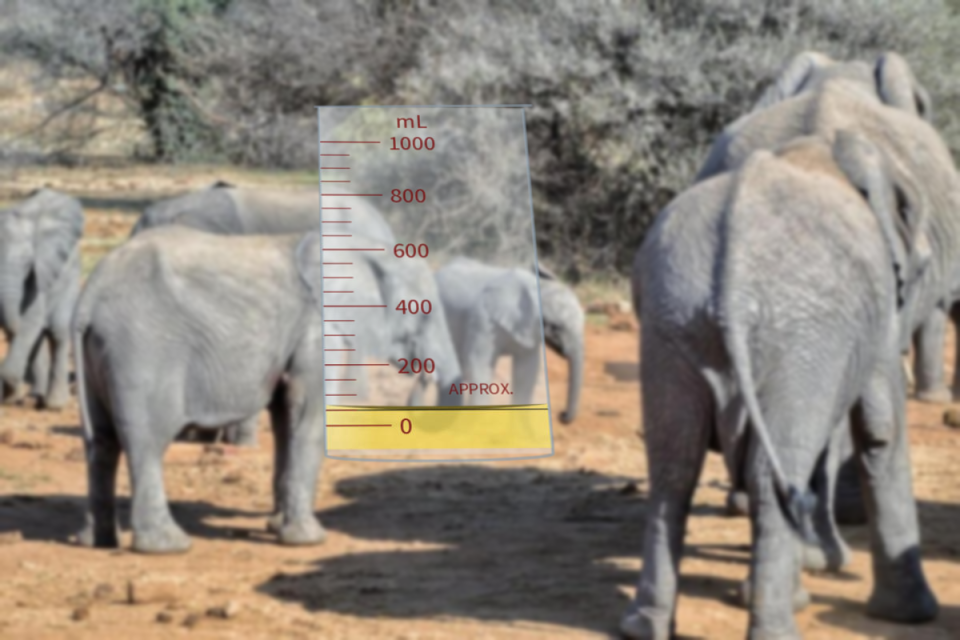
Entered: 50 mL
